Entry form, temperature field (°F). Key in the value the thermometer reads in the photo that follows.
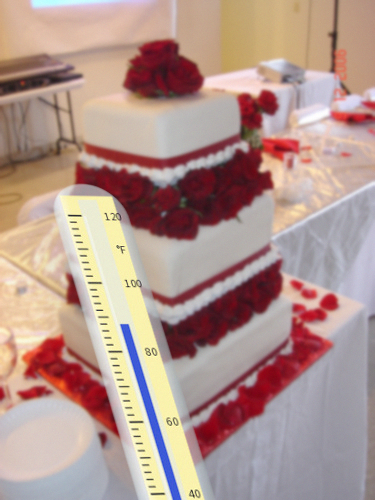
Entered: 88 °F
